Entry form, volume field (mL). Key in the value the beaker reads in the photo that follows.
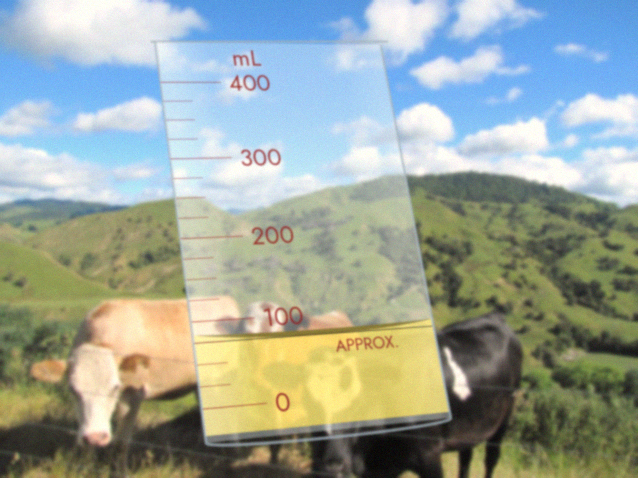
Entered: 75 mL
